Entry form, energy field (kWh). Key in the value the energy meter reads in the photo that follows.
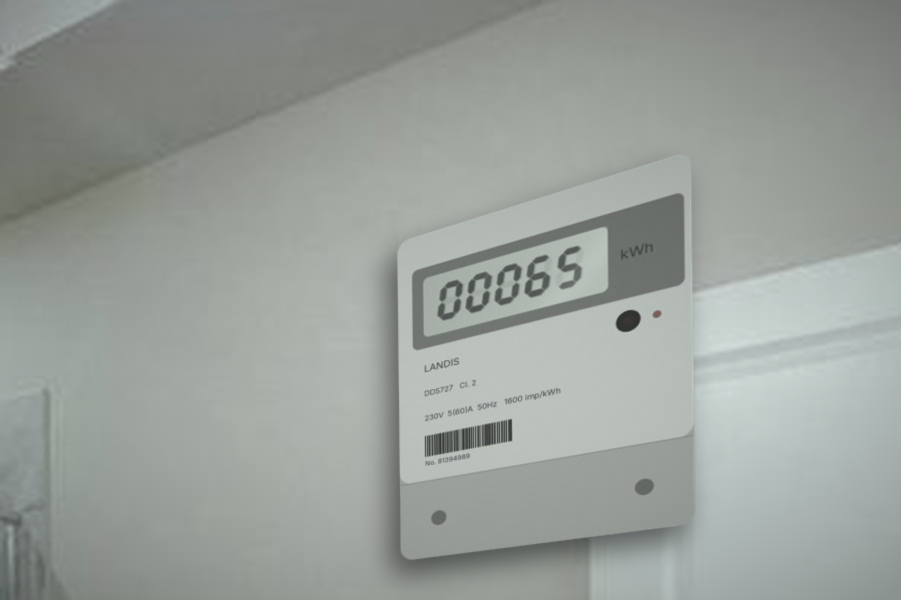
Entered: 65 kWh
